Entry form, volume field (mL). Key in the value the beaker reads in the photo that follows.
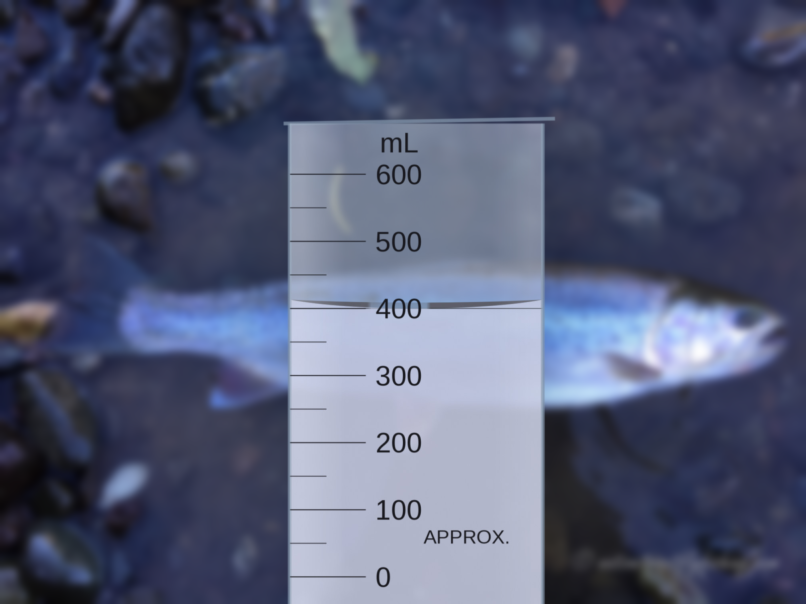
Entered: 400 mL
